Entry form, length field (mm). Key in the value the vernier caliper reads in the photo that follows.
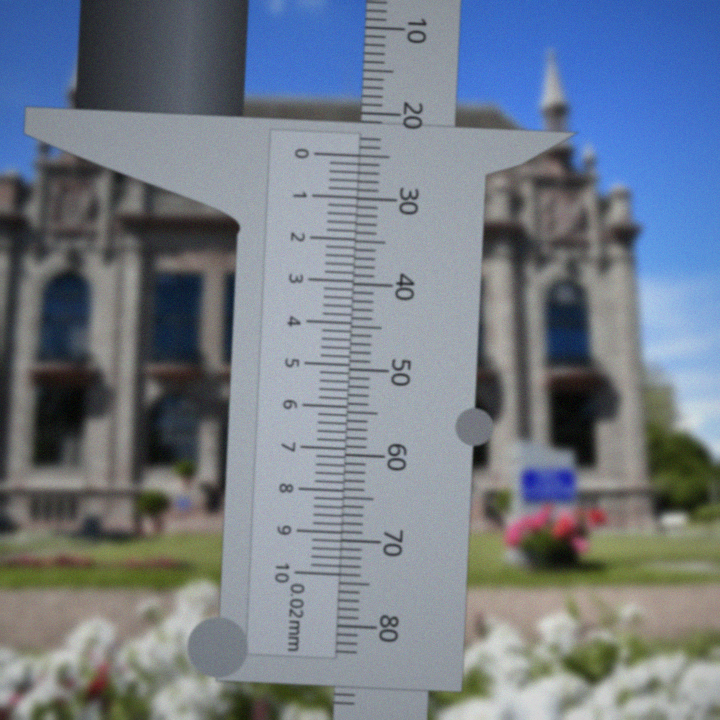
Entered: 25.0 mm
